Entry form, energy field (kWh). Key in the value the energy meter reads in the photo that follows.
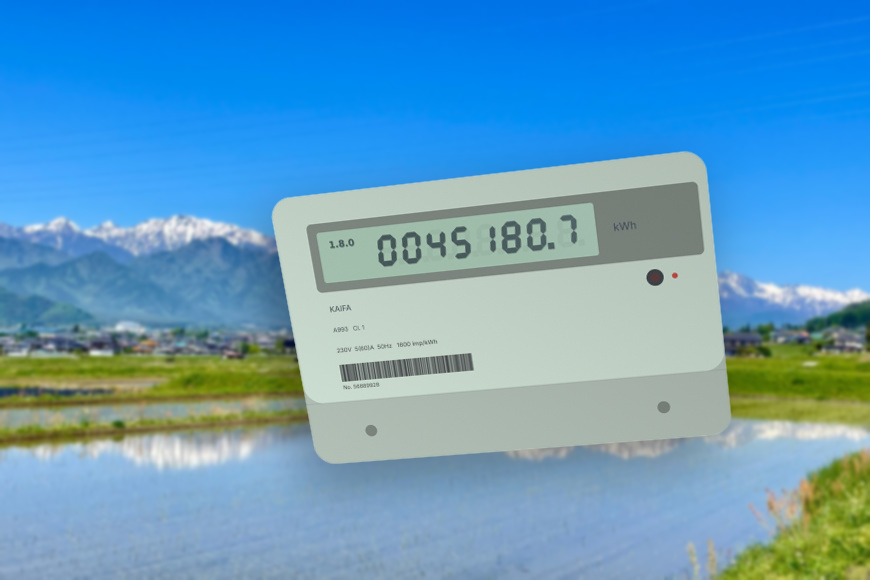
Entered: 45180.7 kWh
